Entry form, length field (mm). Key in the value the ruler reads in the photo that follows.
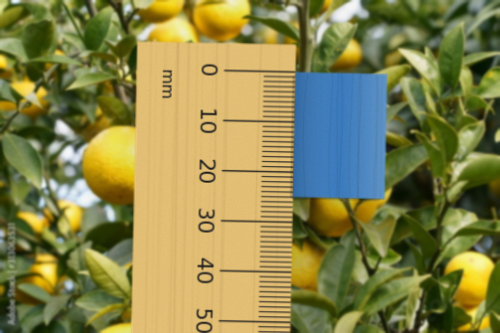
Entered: 25 mm
